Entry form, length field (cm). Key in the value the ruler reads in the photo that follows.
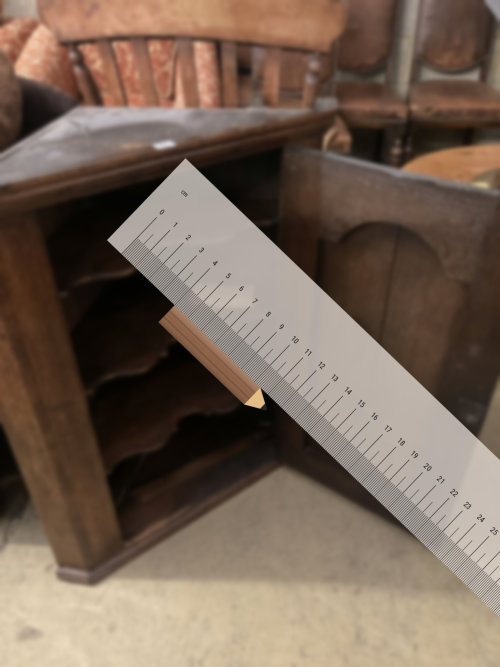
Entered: 7.5 cm
